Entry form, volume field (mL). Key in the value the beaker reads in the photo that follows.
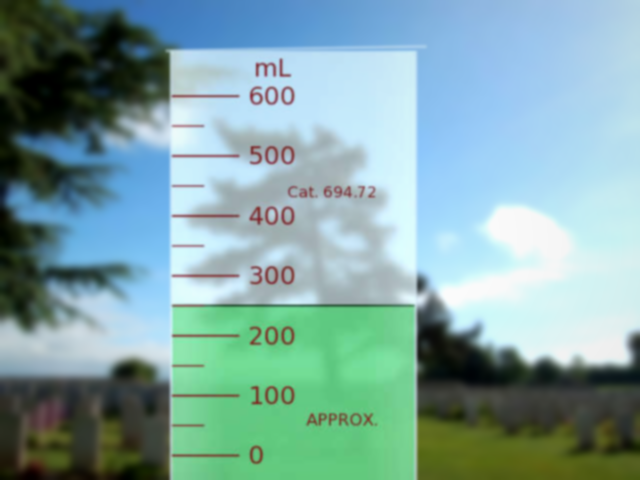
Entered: 250 mL
